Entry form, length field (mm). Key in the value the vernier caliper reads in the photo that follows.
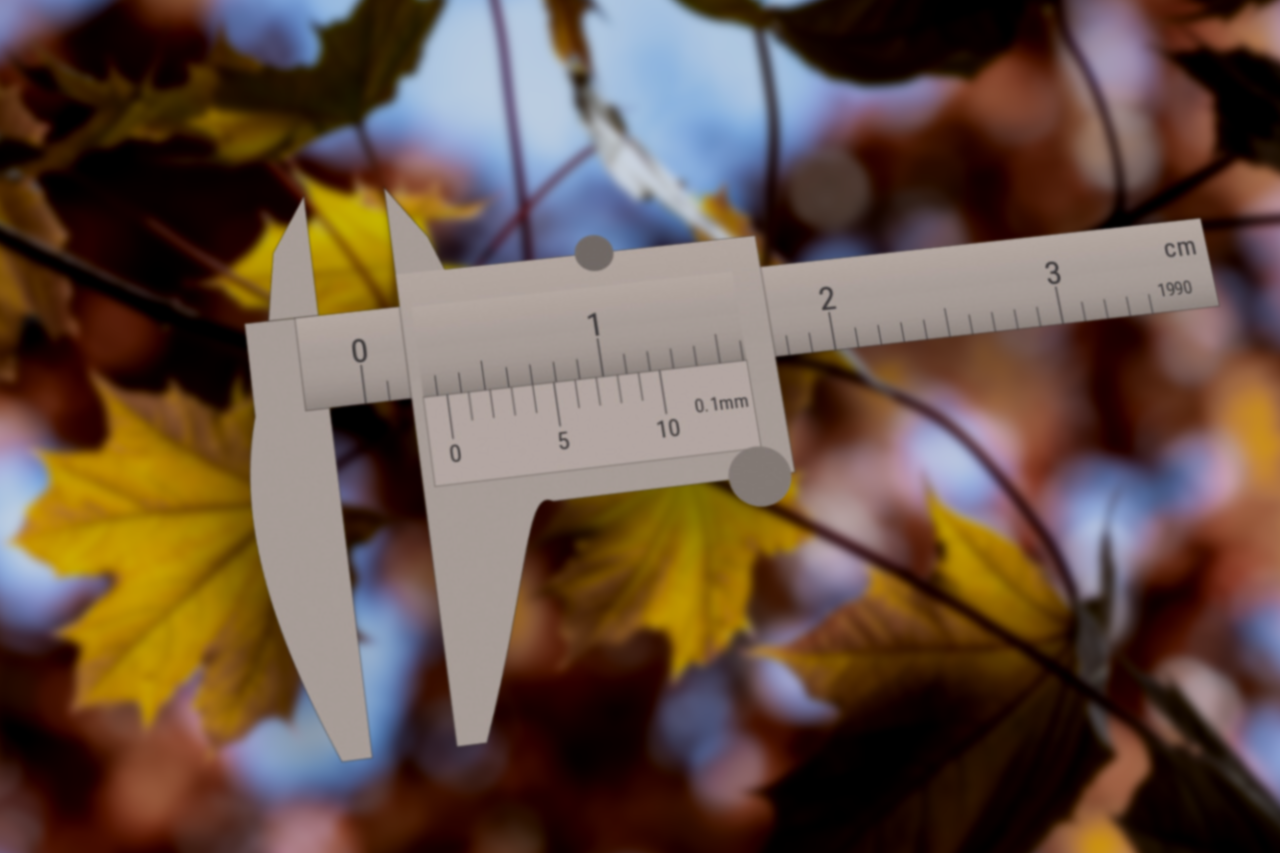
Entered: 3.4 mm
